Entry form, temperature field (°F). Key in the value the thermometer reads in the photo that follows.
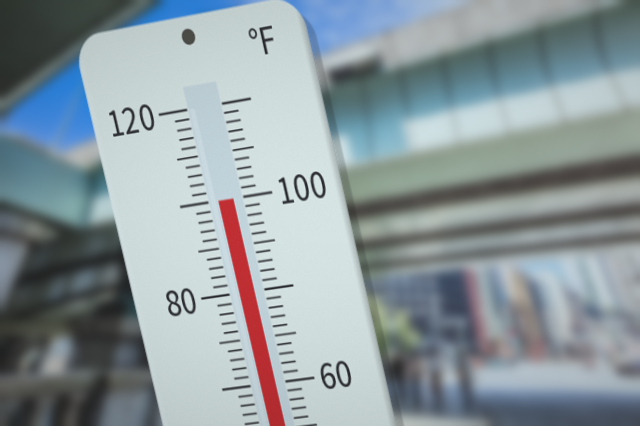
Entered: 100 °F
